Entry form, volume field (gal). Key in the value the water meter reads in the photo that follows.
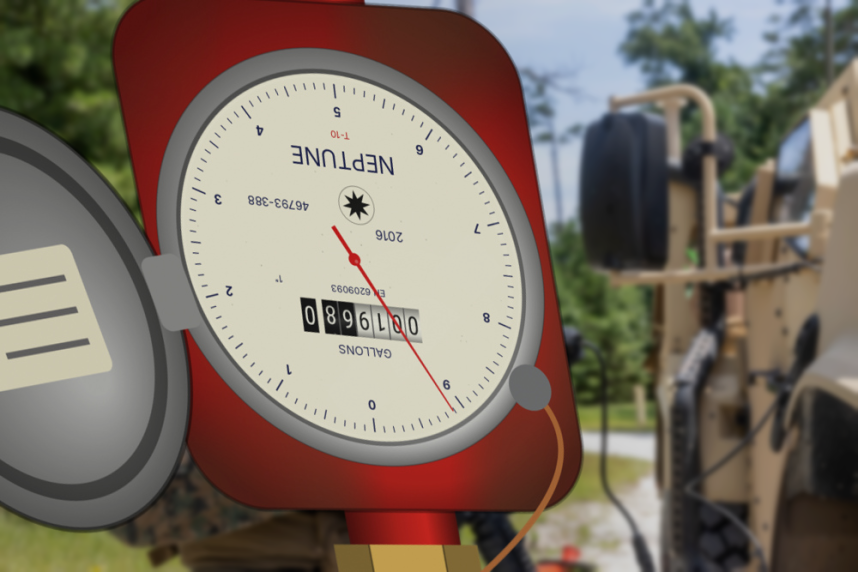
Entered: 19679.1 gal
